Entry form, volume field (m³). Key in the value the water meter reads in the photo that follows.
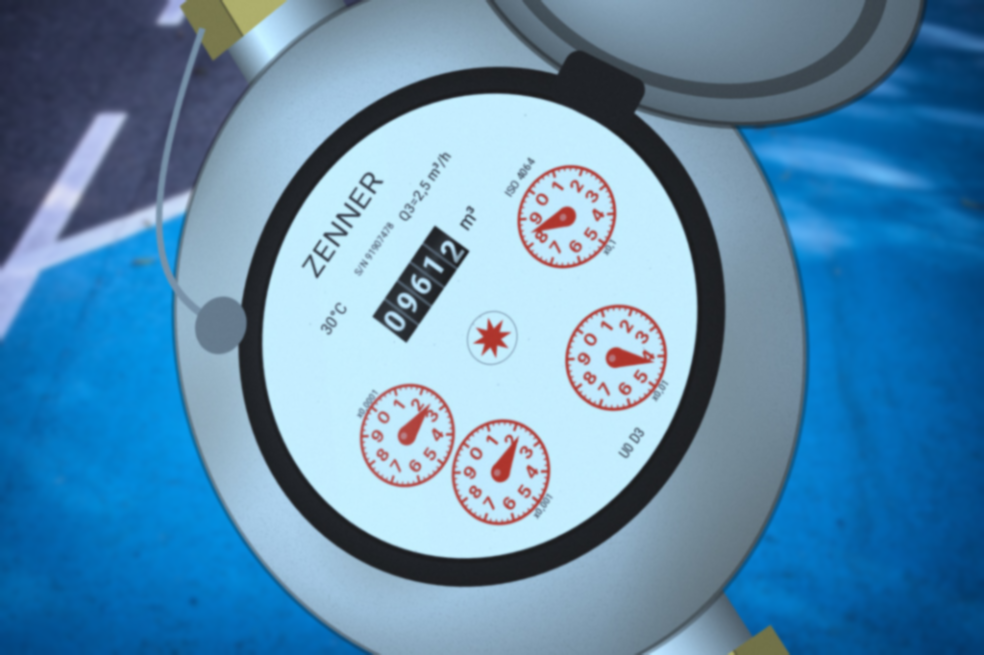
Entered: 9611.8422 m³
